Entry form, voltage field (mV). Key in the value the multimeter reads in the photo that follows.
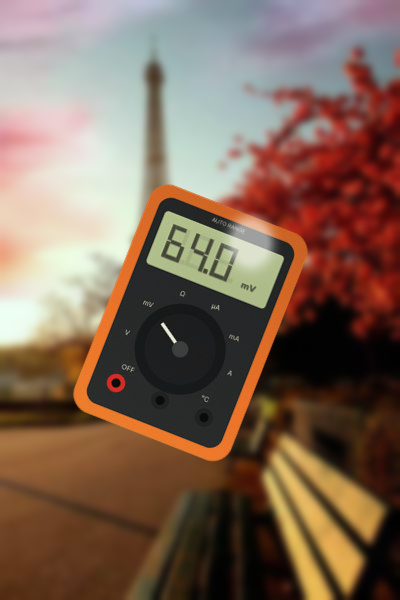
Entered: 64.0 mV
